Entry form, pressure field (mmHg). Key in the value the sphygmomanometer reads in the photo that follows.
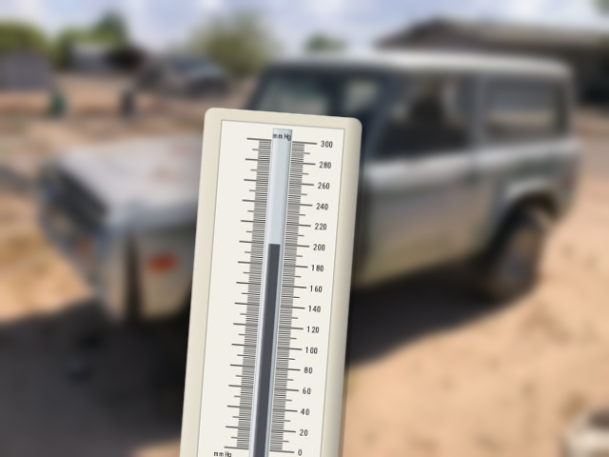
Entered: 200 mmHg
